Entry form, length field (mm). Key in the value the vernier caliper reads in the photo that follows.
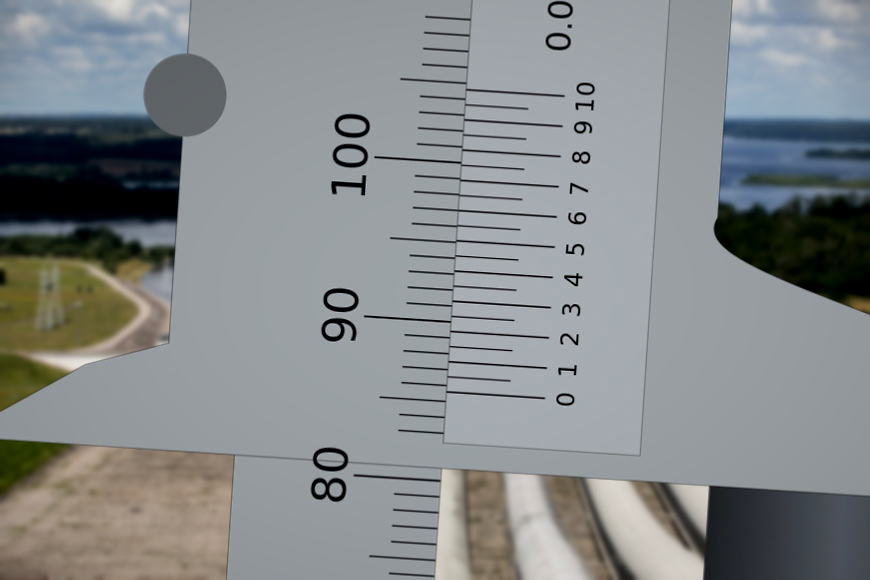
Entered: 85.6 mm
